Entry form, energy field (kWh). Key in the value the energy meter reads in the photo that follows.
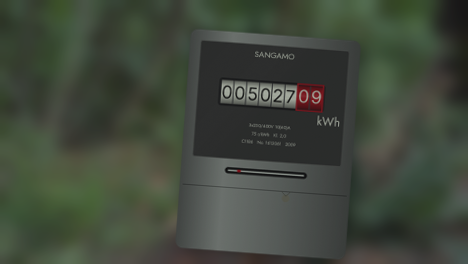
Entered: 5027.09 kWh
